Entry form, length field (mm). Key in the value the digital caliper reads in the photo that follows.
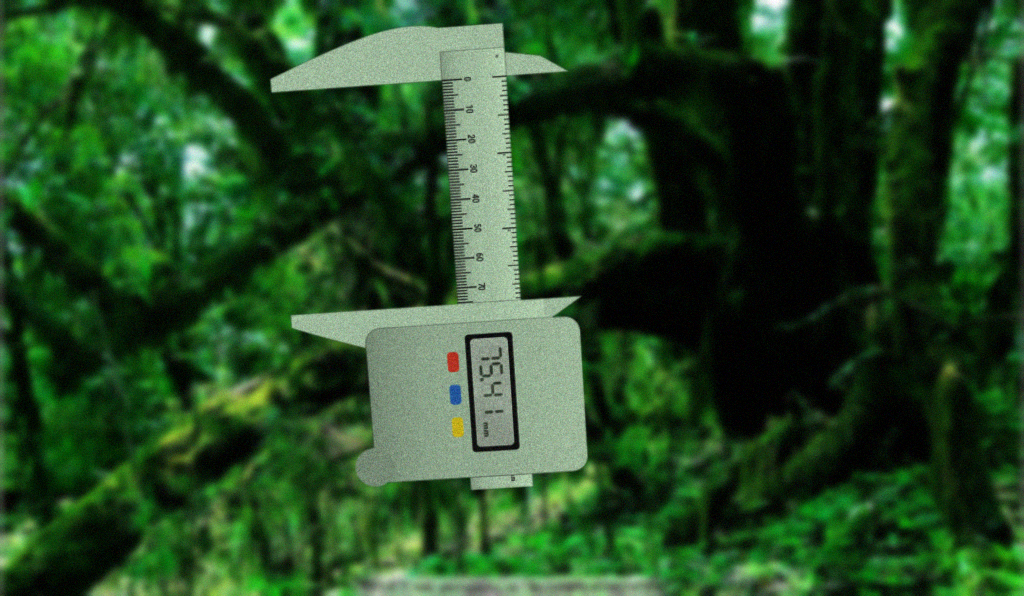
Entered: 75.41 mm
